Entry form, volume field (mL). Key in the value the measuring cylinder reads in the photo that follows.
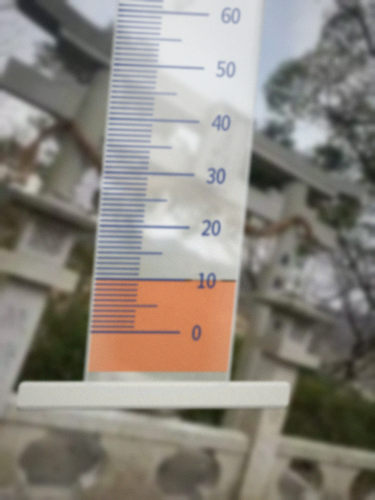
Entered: 10 mL
